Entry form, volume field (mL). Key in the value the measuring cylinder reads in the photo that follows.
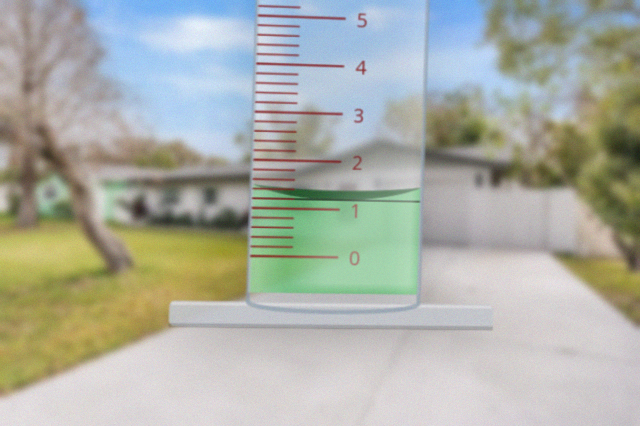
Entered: 1.2 mL
